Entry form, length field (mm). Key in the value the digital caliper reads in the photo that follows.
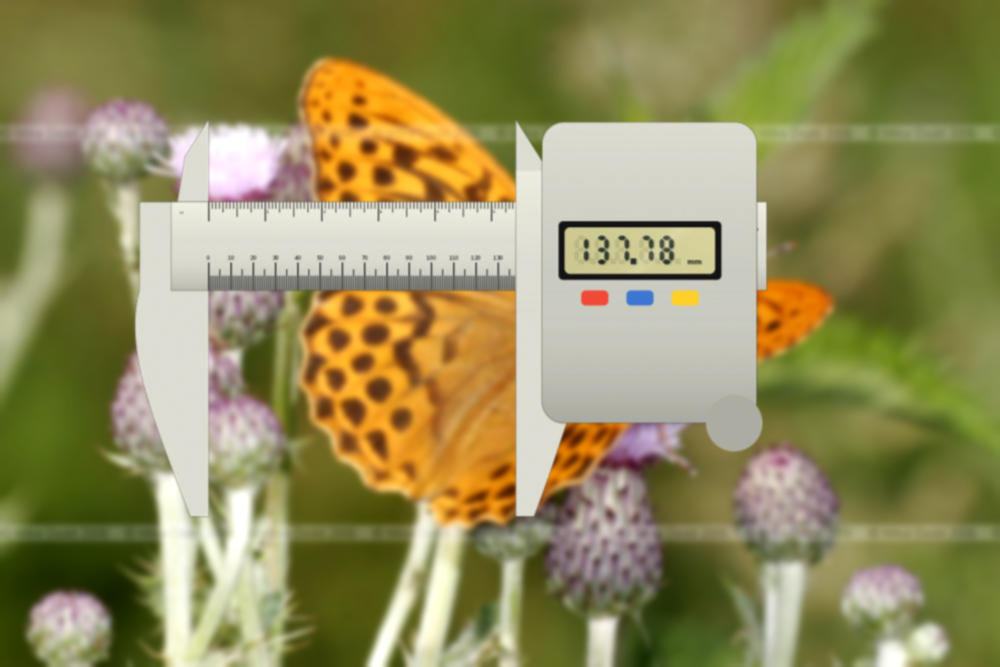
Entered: 137.78 mm
